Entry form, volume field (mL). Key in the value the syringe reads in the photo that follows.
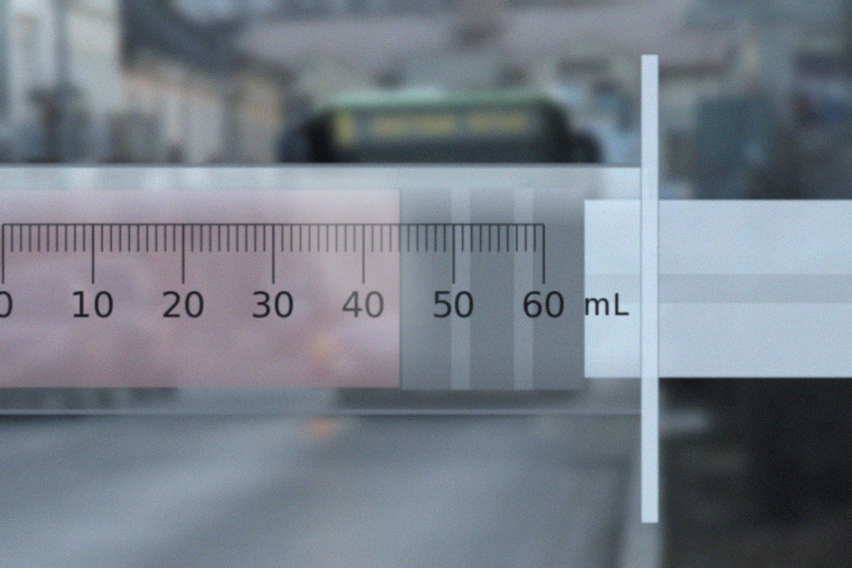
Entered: 44 mL
